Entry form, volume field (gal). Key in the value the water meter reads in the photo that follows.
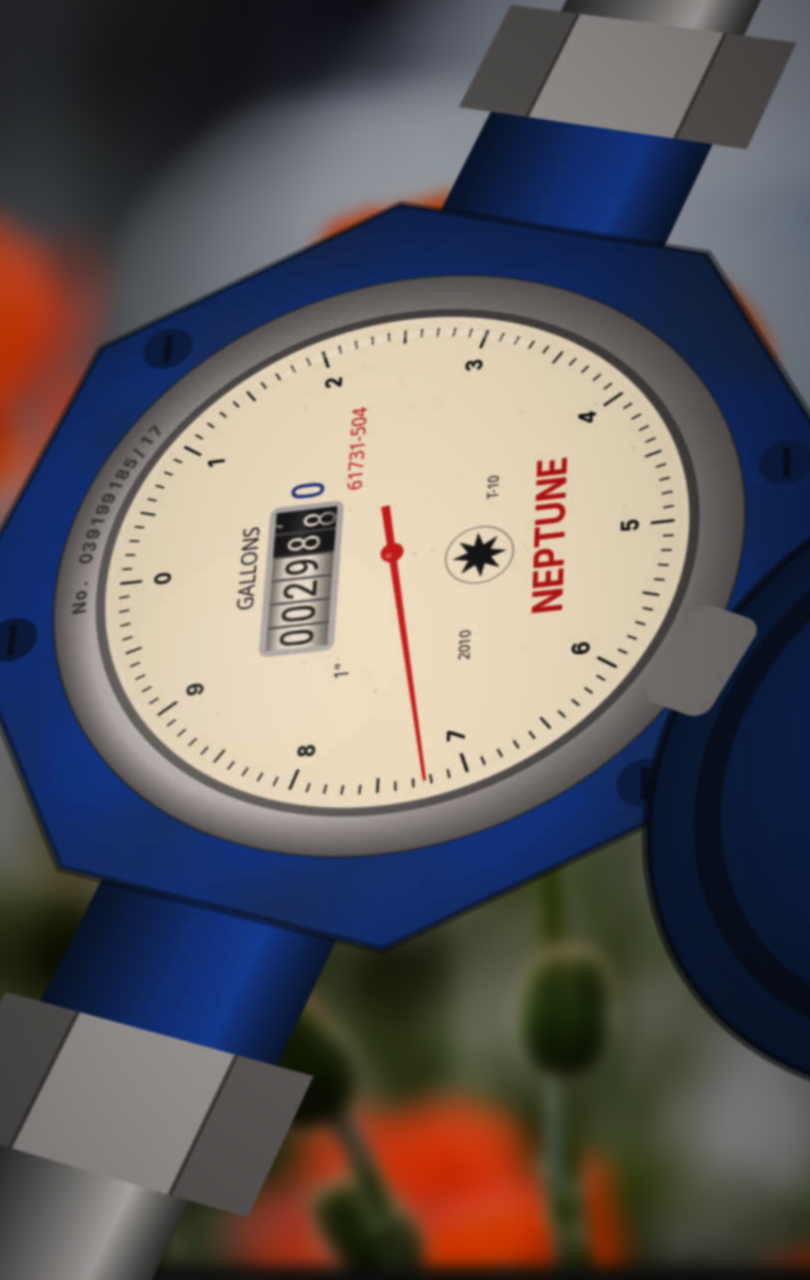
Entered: 29877.2 gal
